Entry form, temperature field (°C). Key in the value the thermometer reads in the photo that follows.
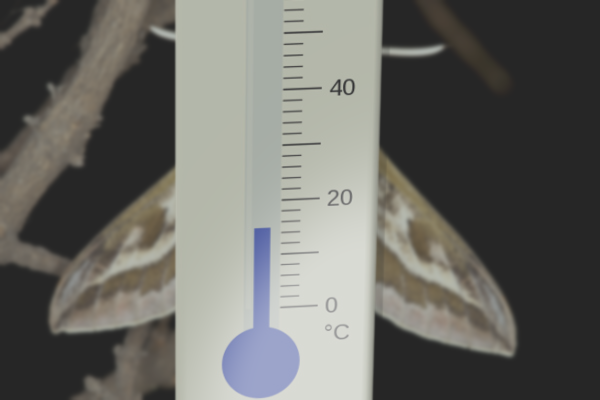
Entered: 15 °C
